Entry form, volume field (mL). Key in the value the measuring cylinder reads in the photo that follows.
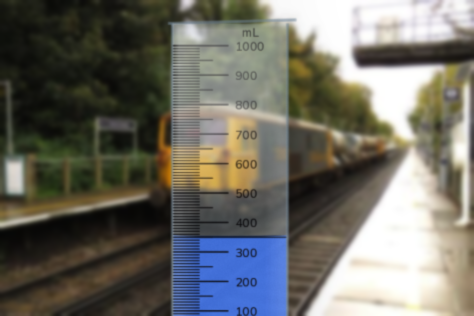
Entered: 350 mL
